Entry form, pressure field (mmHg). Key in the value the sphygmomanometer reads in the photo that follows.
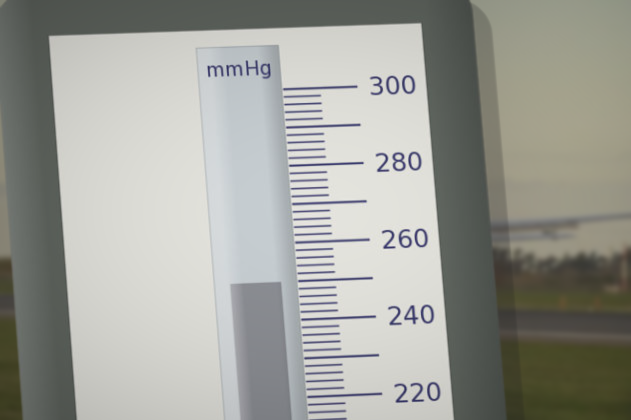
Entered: 250 mmHg
